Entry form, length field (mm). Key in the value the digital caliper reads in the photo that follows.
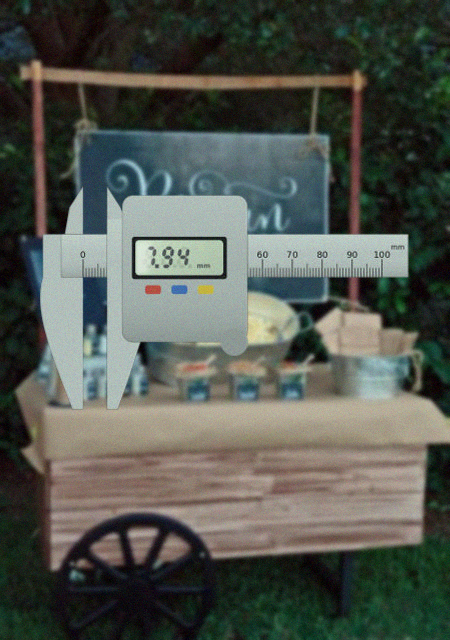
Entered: 7.94 mm
